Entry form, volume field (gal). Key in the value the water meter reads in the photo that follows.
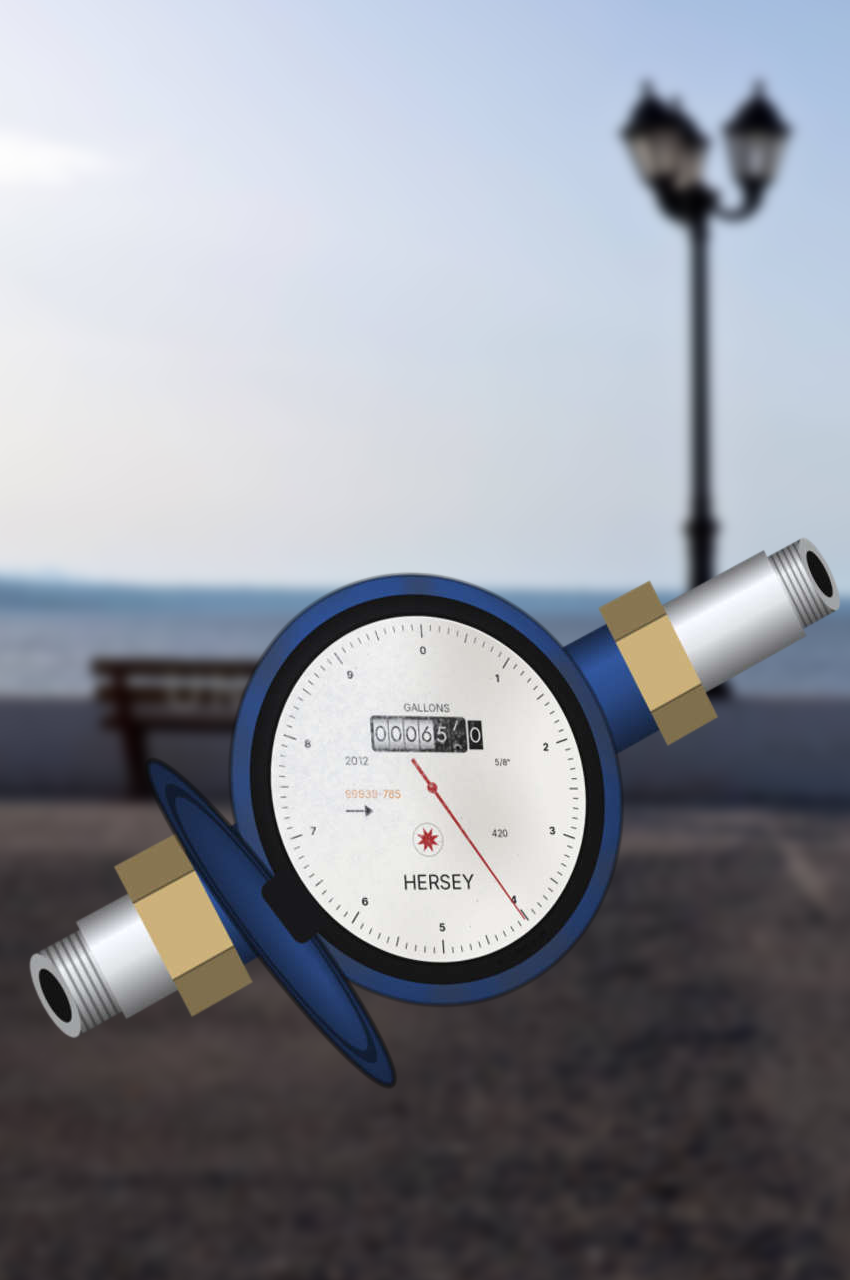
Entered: 6574.0 gal
